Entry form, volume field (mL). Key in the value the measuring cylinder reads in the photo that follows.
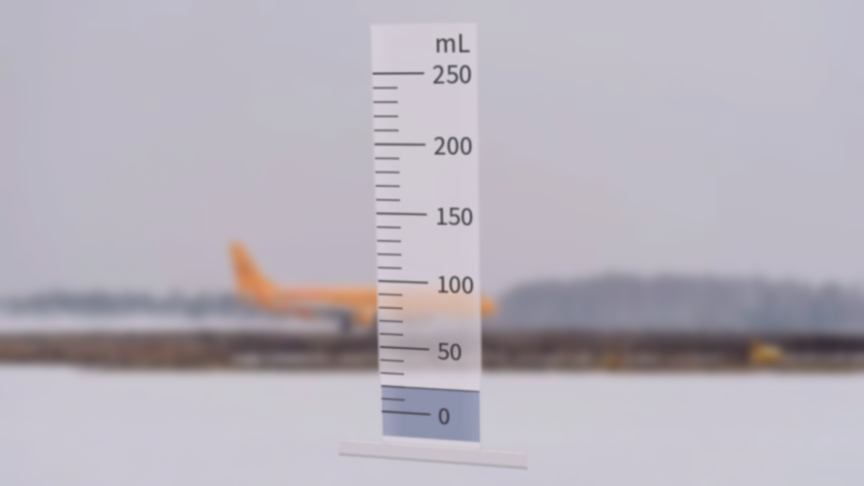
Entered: 20 mL
